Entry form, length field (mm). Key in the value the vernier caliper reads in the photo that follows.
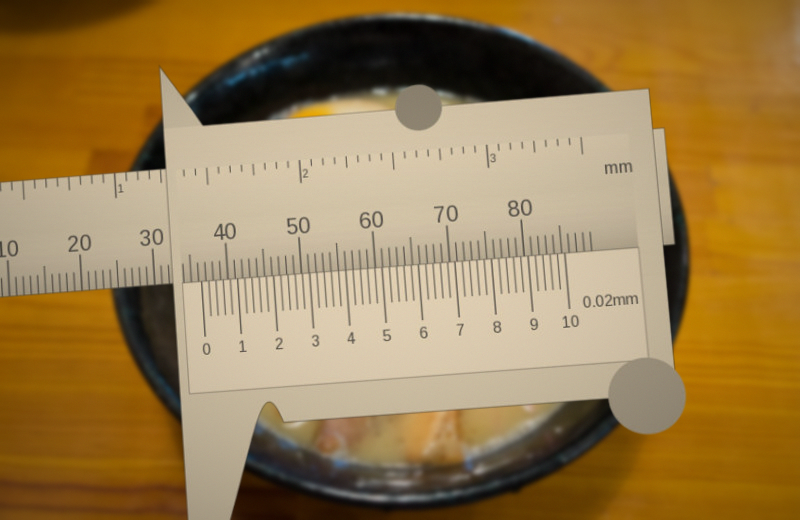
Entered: 36.4 mm
